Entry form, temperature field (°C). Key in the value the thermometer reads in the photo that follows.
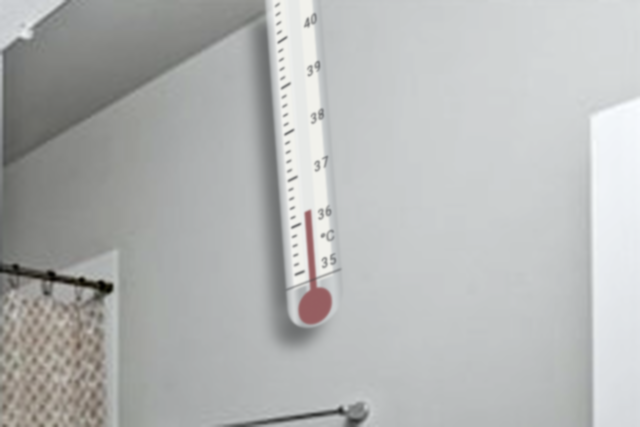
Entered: 36.2 °C
